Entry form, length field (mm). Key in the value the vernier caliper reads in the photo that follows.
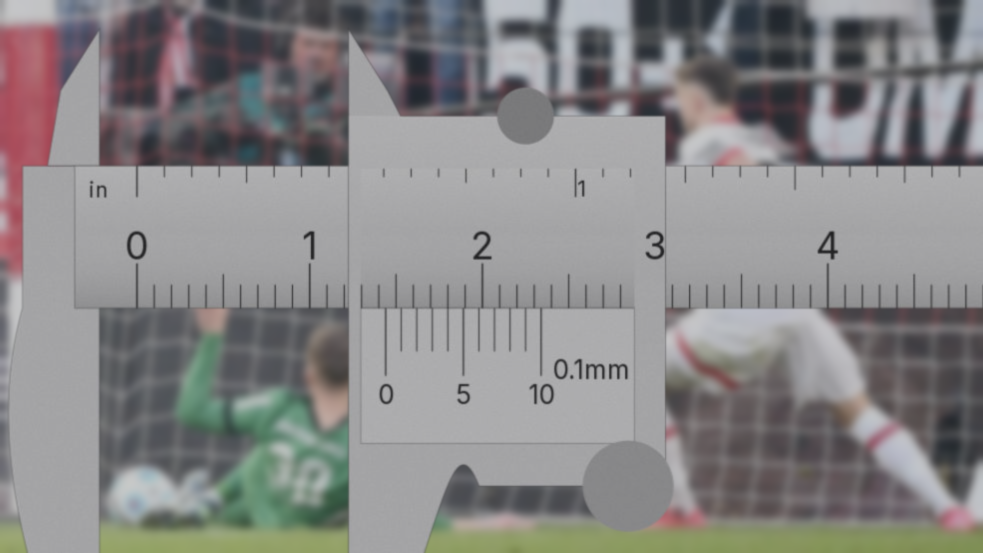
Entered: 14.4 mm
